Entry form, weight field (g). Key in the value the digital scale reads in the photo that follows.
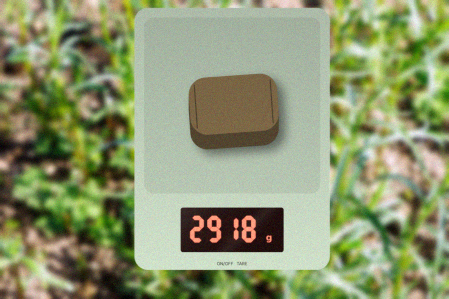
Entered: 2918 g
